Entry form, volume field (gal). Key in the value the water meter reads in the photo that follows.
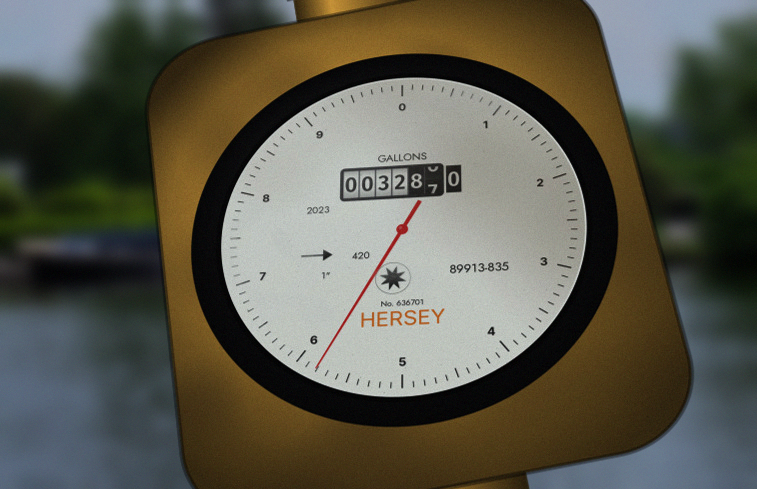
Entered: 32865.8 gal
